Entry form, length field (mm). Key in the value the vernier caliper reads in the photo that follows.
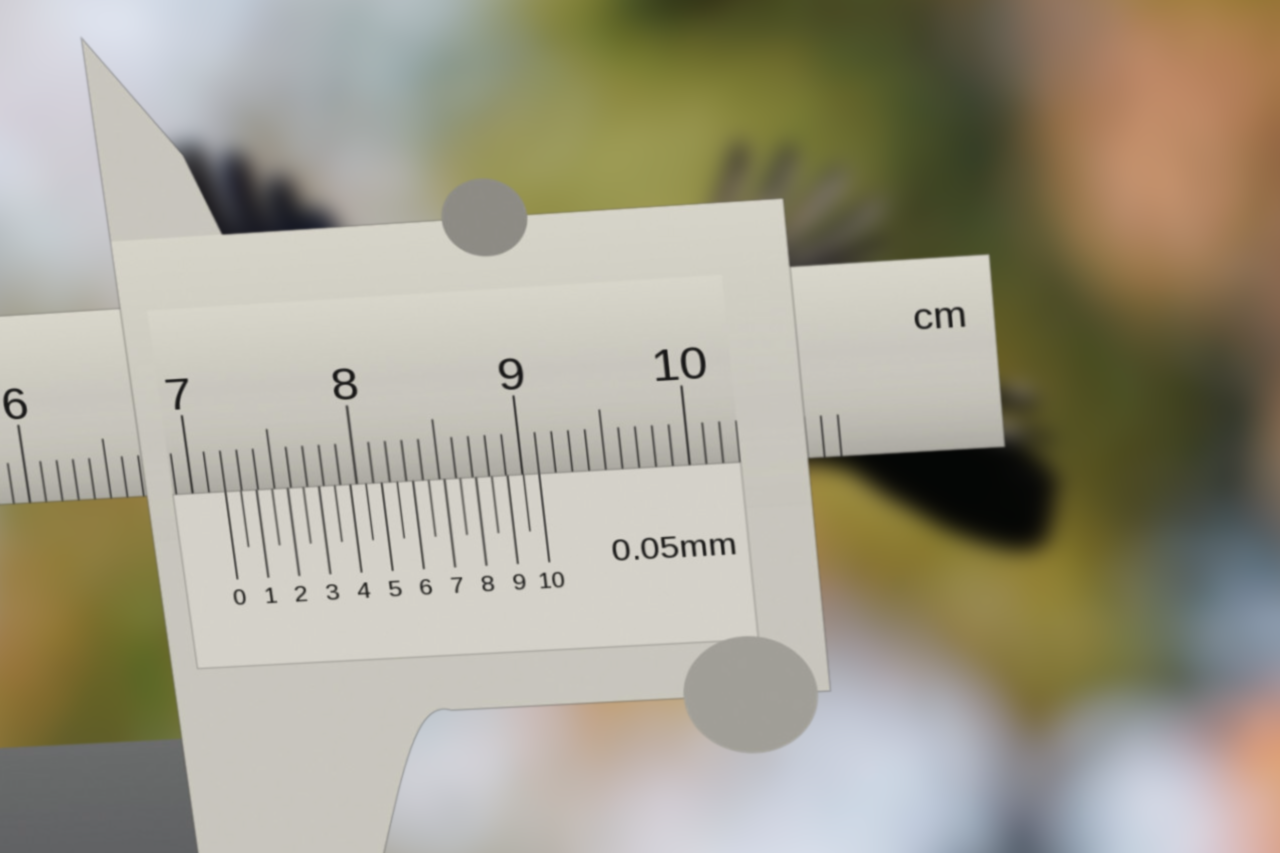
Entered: 72.0 mm
